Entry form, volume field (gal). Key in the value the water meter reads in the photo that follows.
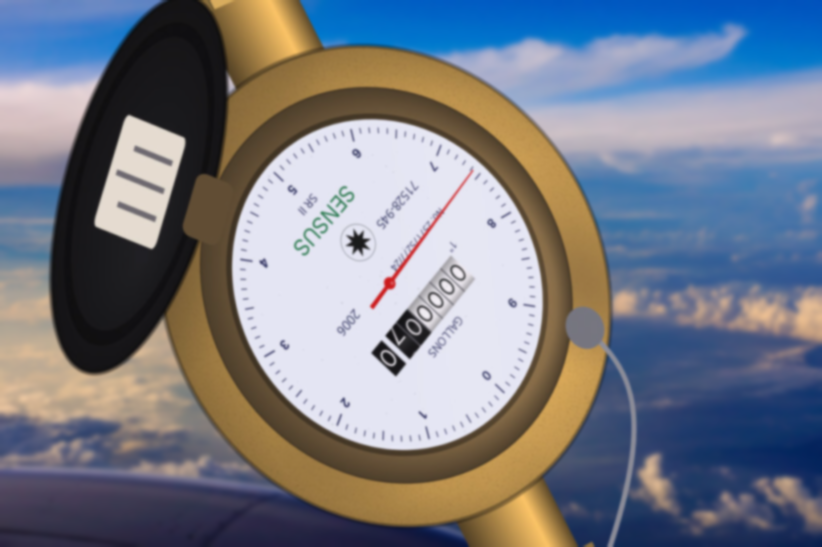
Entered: 67.4 gal
